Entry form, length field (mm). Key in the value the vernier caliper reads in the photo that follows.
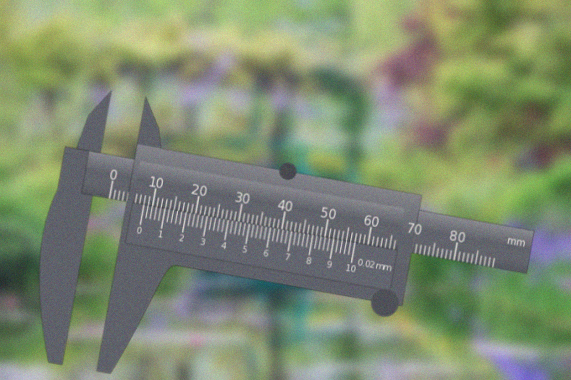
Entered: 8.0 mm
